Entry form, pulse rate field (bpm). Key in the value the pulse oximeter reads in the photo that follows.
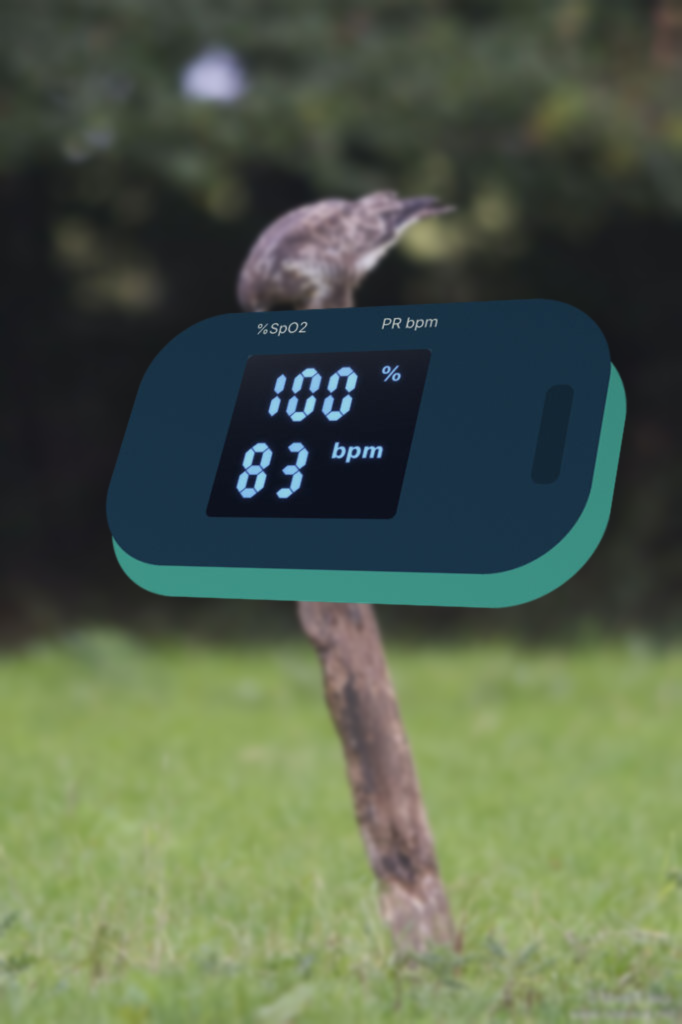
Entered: 83 bpm
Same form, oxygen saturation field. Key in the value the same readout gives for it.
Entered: 100 %
